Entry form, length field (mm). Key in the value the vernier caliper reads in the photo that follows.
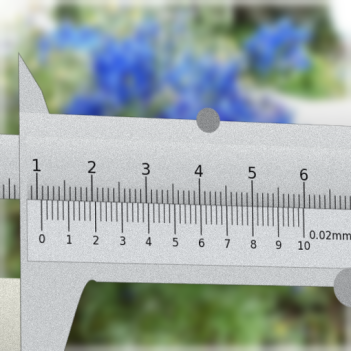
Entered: 10.8 mm
